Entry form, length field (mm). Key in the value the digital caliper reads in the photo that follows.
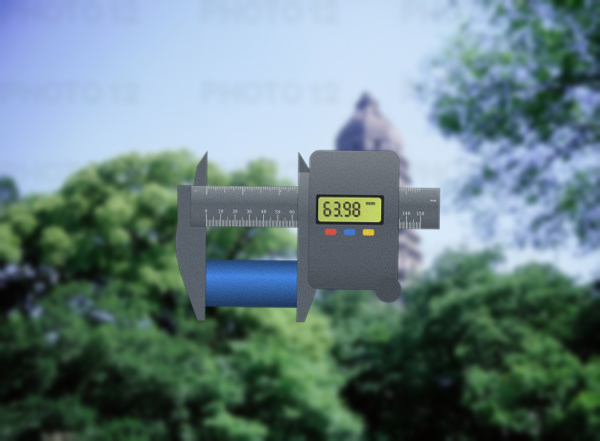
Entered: 63.98 mm
